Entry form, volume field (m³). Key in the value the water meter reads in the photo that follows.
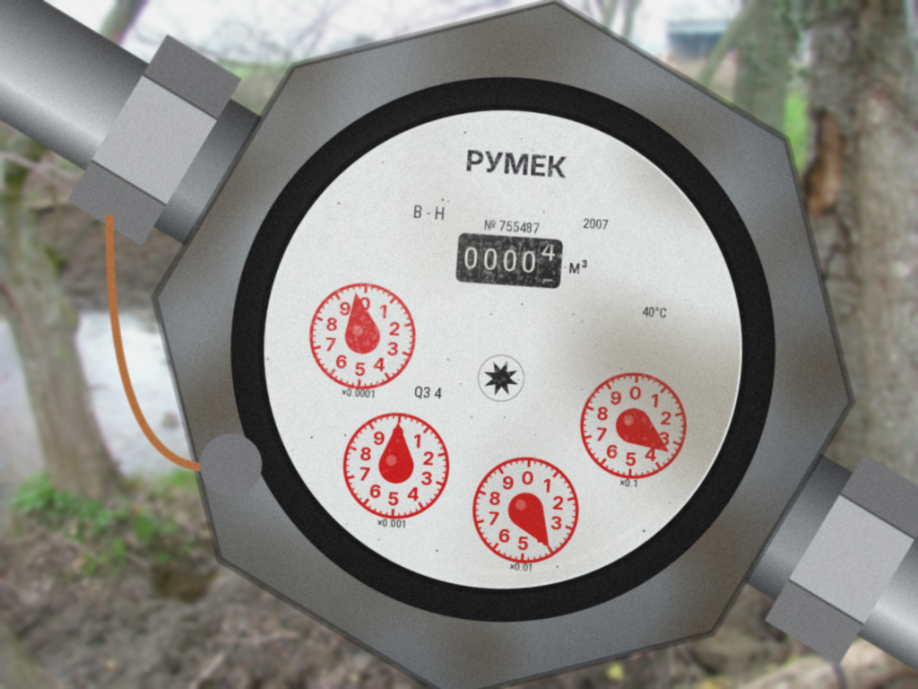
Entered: 4.3399 m³
